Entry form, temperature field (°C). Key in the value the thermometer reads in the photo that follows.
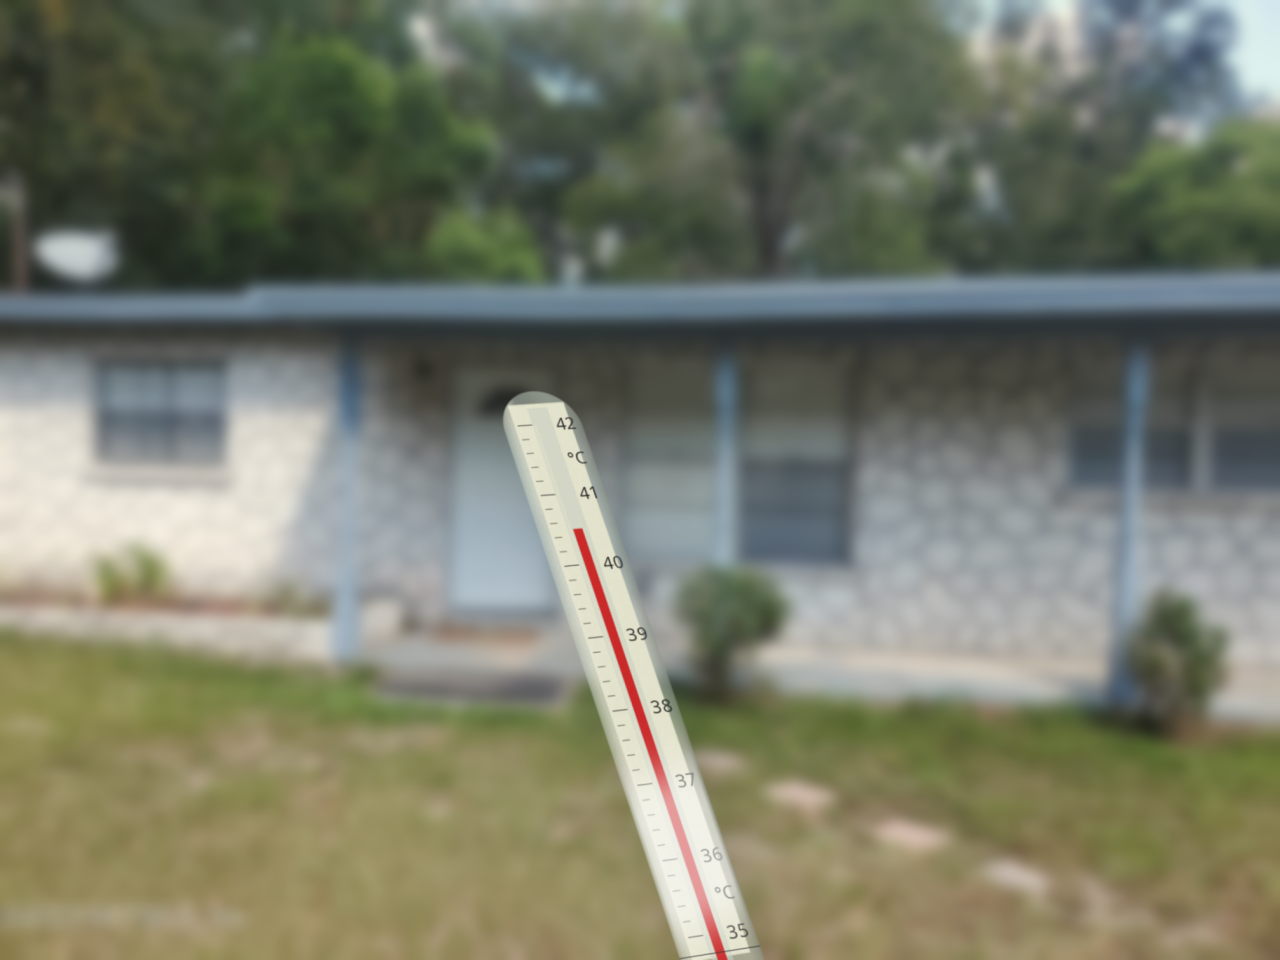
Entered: 40.5 °C
